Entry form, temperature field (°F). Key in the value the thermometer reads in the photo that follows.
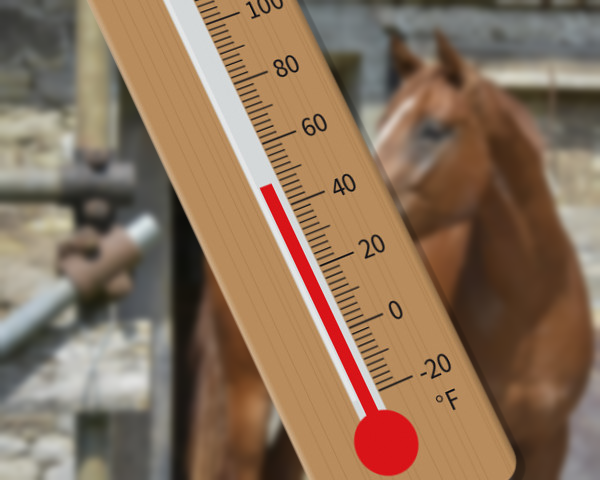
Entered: 48 °F
